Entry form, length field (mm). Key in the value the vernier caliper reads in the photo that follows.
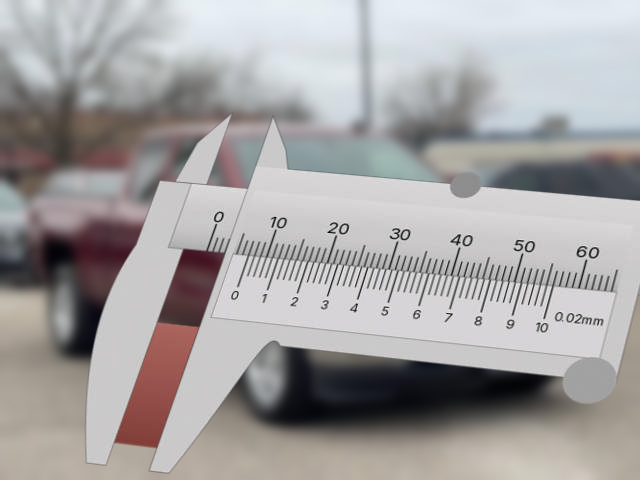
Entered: 7.0 mm
